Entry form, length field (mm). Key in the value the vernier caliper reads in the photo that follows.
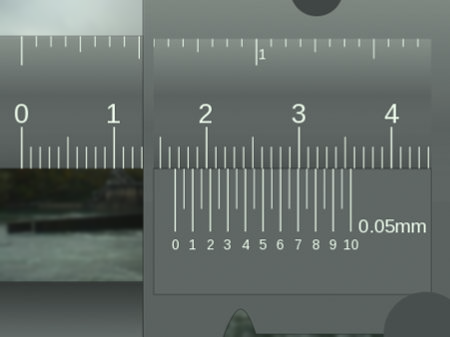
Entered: 16.6 mm
